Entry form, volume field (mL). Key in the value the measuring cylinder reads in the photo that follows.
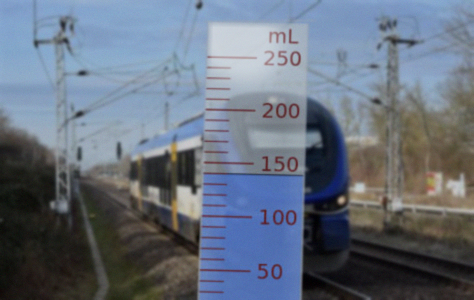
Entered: 140 mL
